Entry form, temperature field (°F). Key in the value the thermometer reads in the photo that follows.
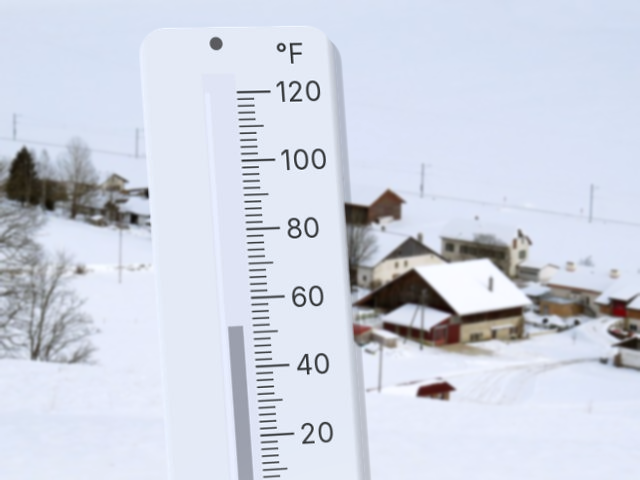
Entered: 52 °F
